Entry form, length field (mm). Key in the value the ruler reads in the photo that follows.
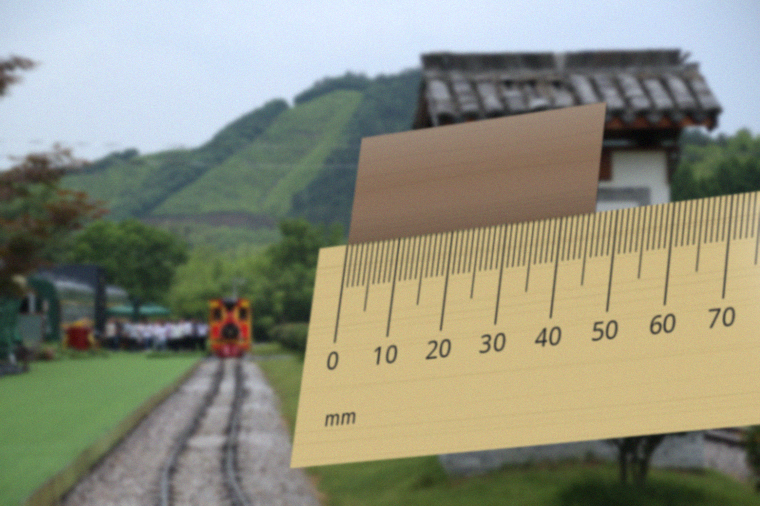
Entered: 46 mm
